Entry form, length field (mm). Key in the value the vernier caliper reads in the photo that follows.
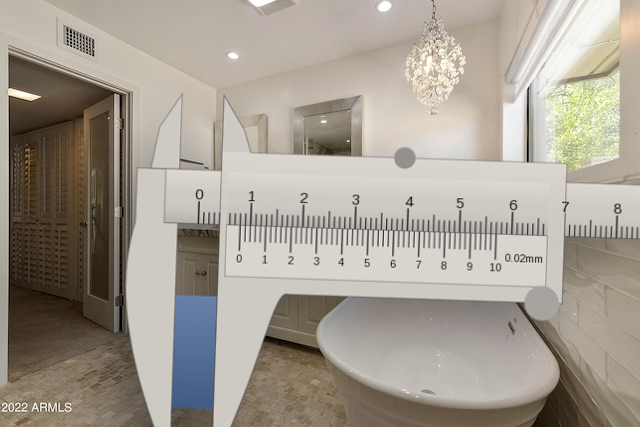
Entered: 8.0 mm
